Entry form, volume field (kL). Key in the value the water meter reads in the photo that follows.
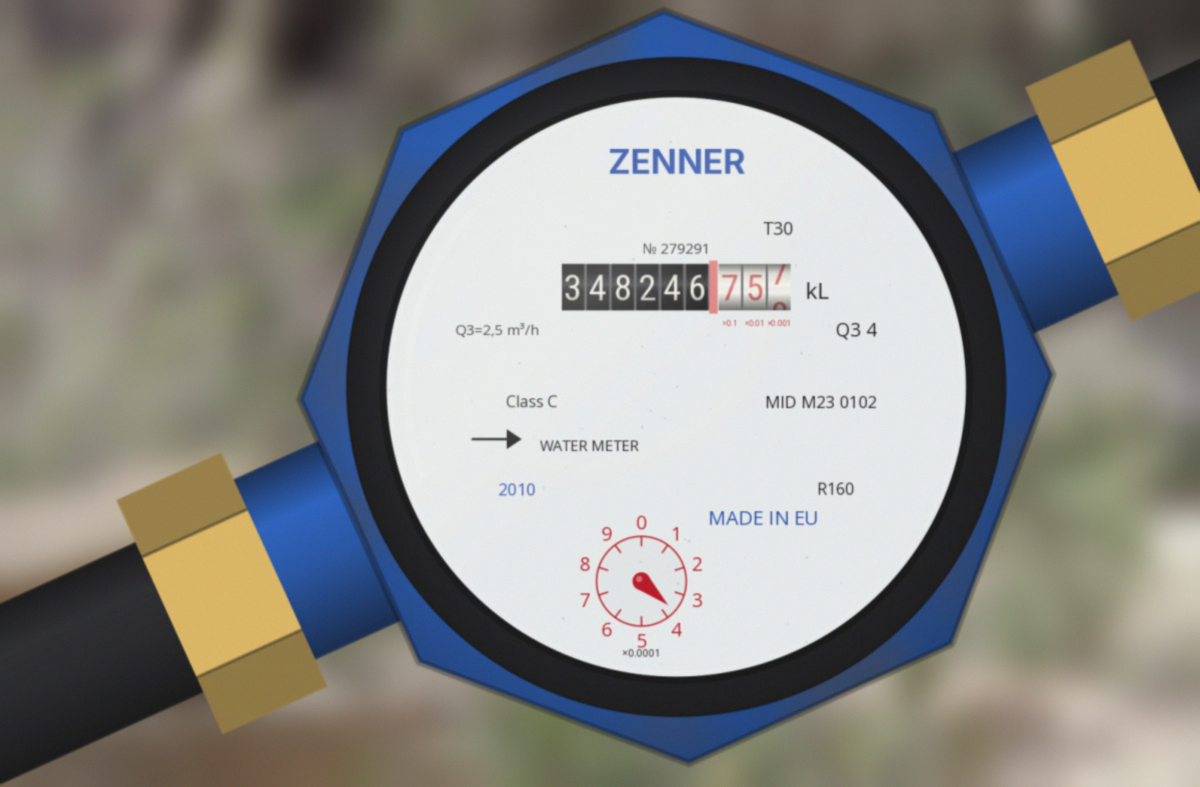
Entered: 348246.7573 kL
